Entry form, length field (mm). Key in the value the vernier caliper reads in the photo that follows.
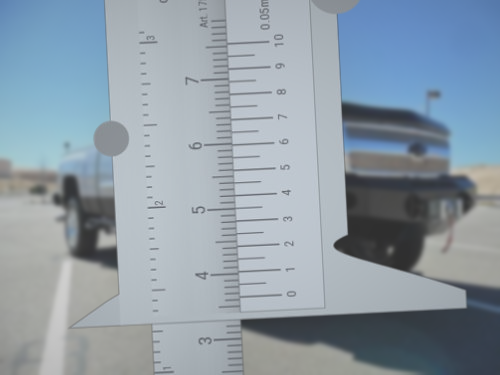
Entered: 36.4 mm
